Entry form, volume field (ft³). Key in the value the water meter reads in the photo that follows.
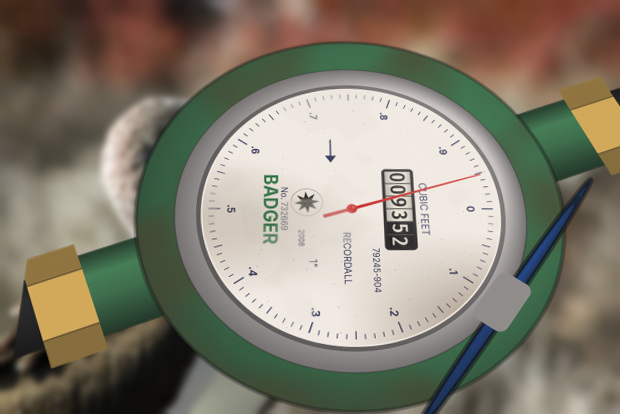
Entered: 9351.95 ft³
